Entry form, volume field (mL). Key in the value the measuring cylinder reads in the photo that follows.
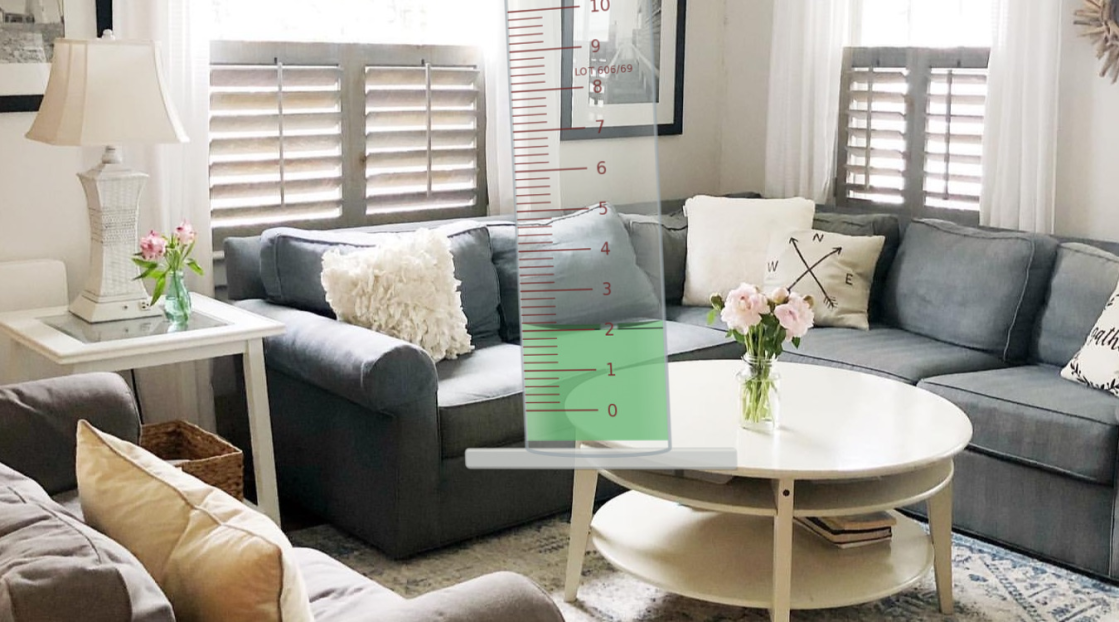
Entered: 2 mL
